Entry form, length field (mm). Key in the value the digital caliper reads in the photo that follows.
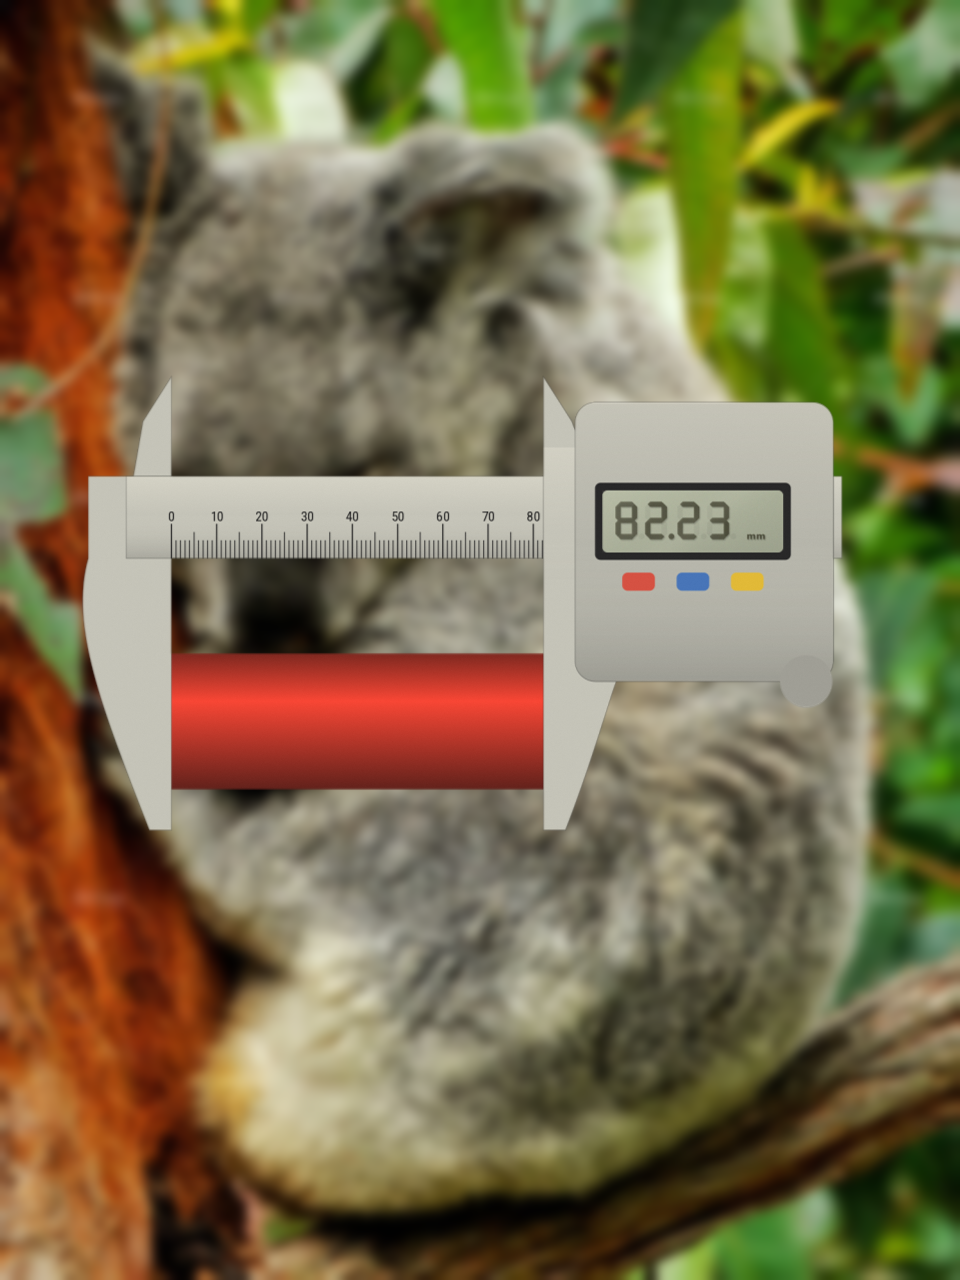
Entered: 82.23 mm
